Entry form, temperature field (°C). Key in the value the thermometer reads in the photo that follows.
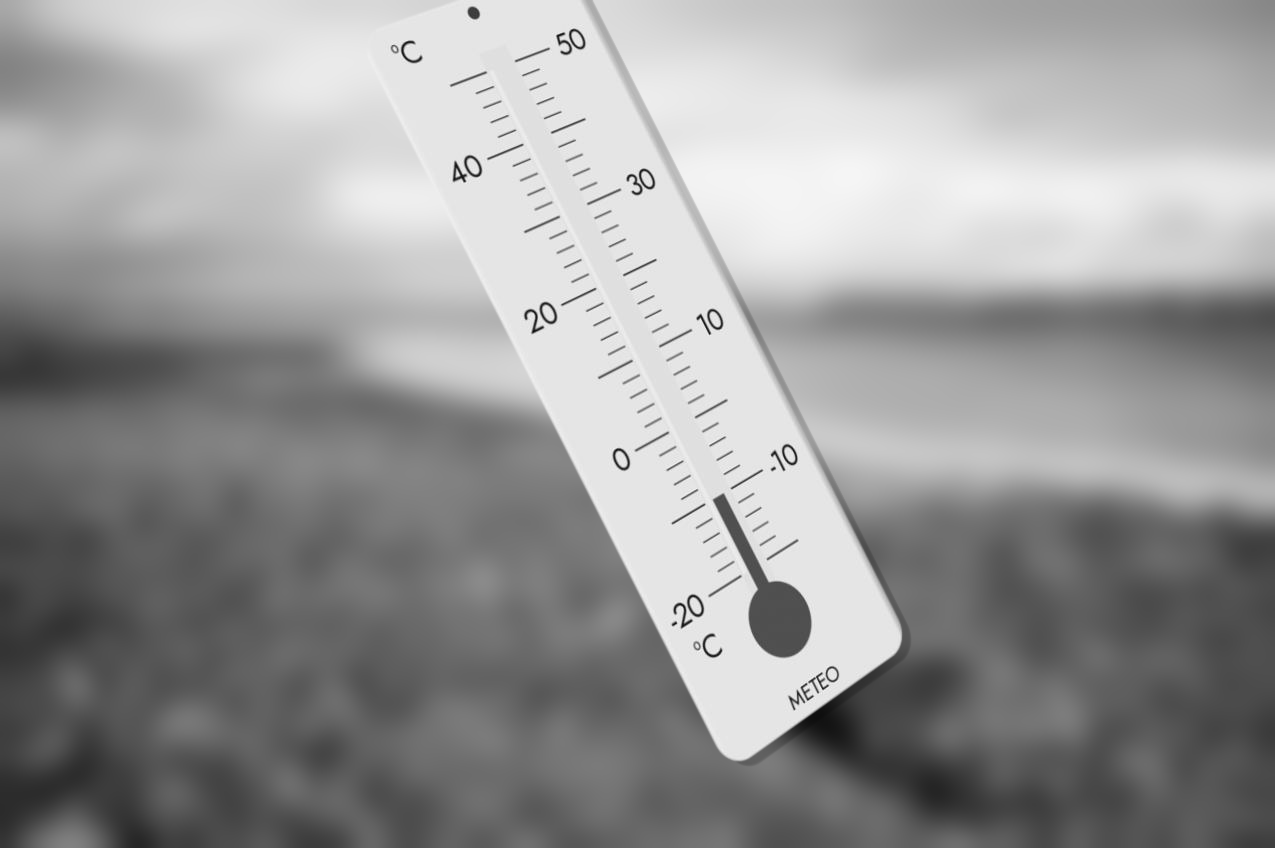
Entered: -10 °C
